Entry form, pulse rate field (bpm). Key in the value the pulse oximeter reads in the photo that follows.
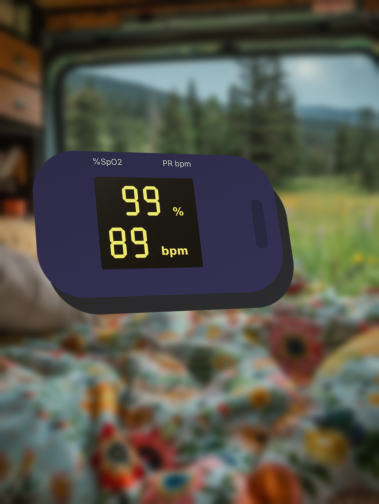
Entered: 89 bpm
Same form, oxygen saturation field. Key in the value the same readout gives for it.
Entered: 99 %
